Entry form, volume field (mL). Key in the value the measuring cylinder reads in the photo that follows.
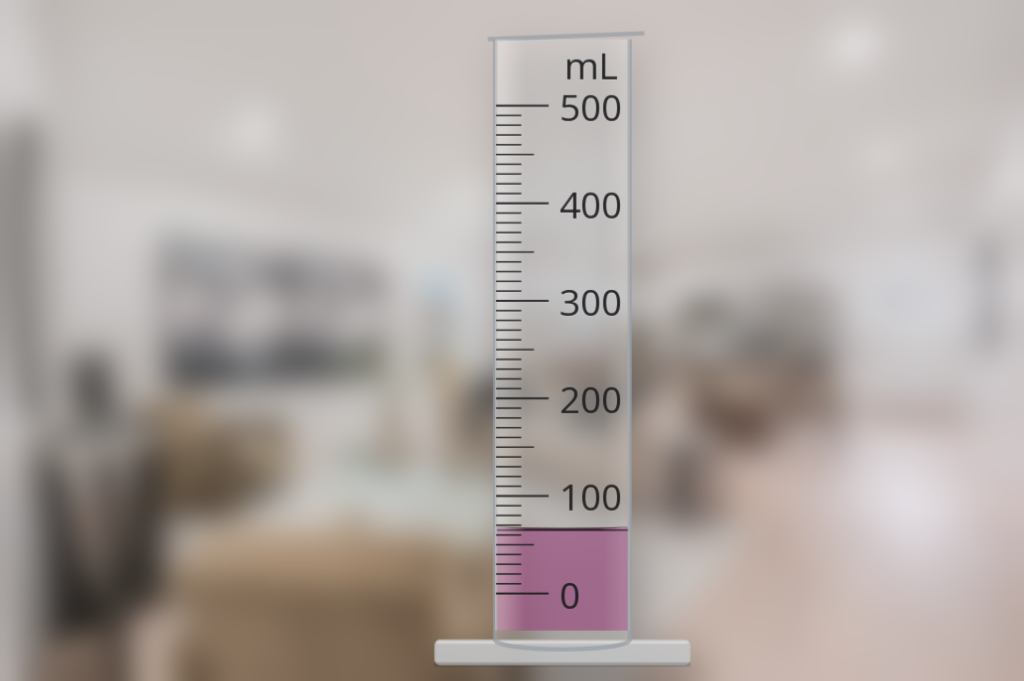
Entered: 65 mL
